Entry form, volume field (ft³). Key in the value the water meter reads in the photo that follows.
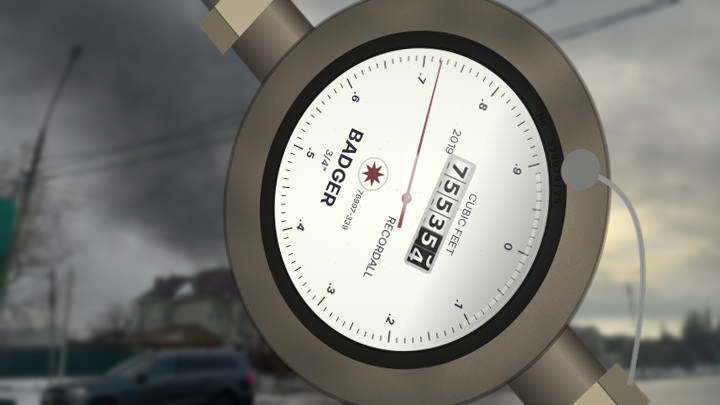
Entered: 755353.72 ft³
